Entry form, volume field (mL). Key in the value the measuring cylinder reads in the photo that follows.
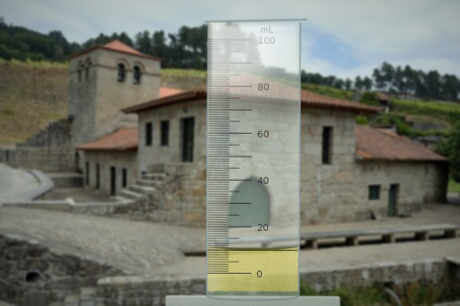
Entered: 10 mL
